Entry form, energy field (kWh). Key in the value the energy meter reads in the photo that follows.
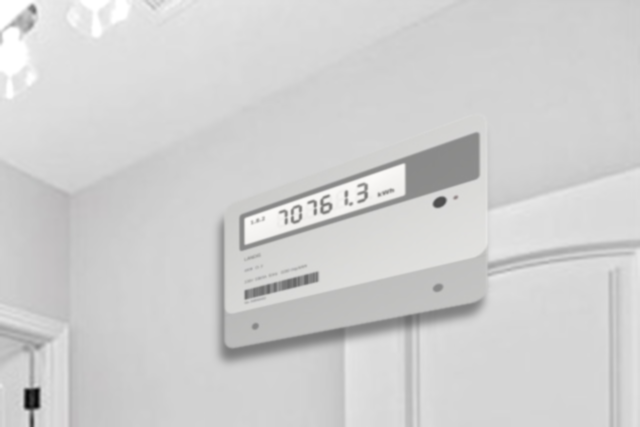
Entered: 70761.3 kWh
